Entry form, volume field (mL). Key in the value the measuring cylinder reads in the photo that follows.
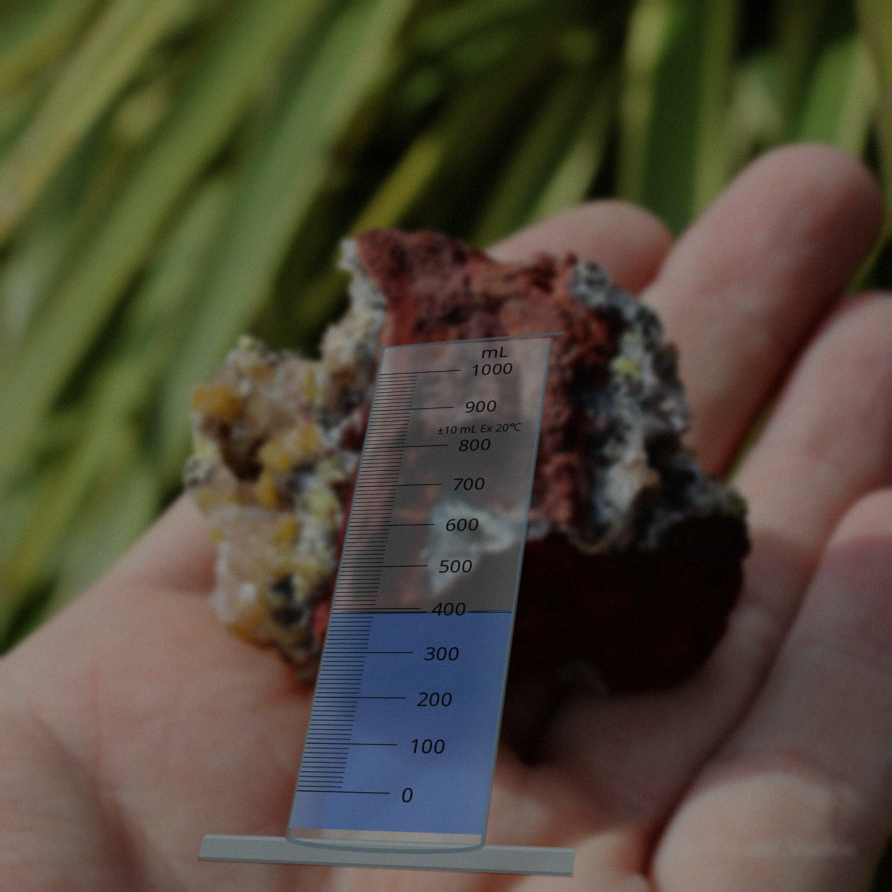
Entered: 390 mL
